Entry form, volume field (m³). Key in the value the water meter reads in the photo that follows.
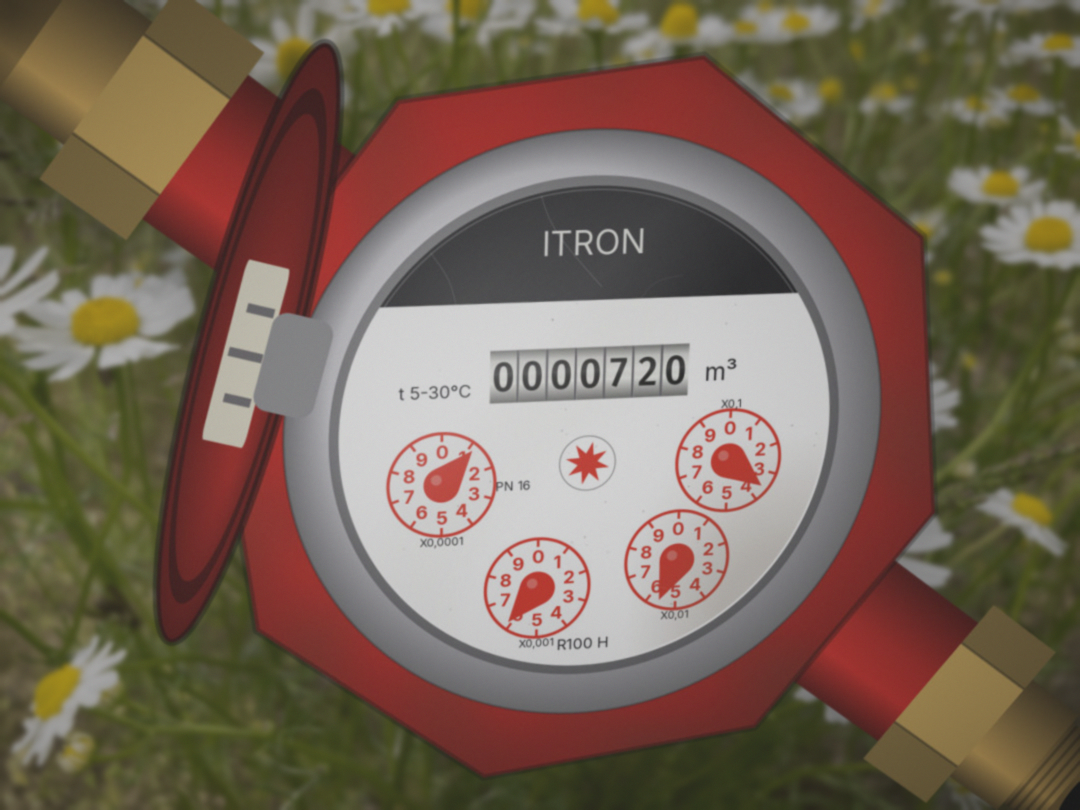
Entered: 720.3561 m³
